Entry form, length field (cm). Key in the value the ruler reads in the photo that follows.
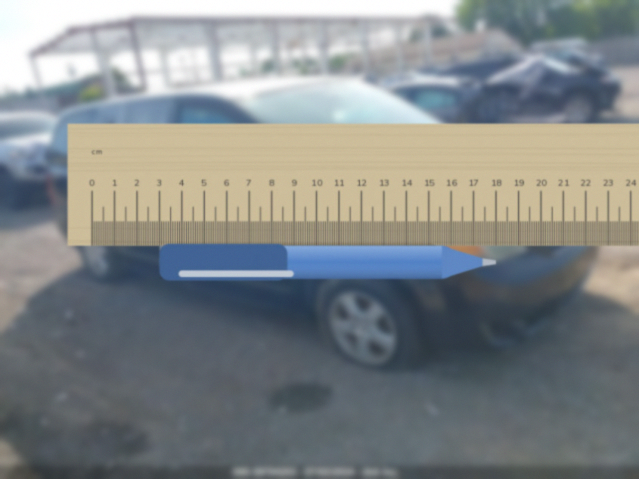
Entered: 15 cm
